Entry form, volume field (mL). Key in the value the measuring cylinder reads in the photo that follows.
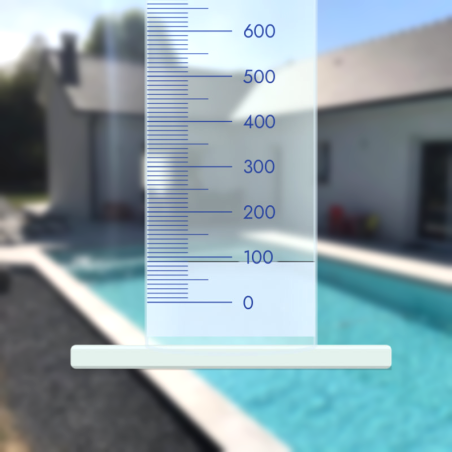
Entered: 90 mL
